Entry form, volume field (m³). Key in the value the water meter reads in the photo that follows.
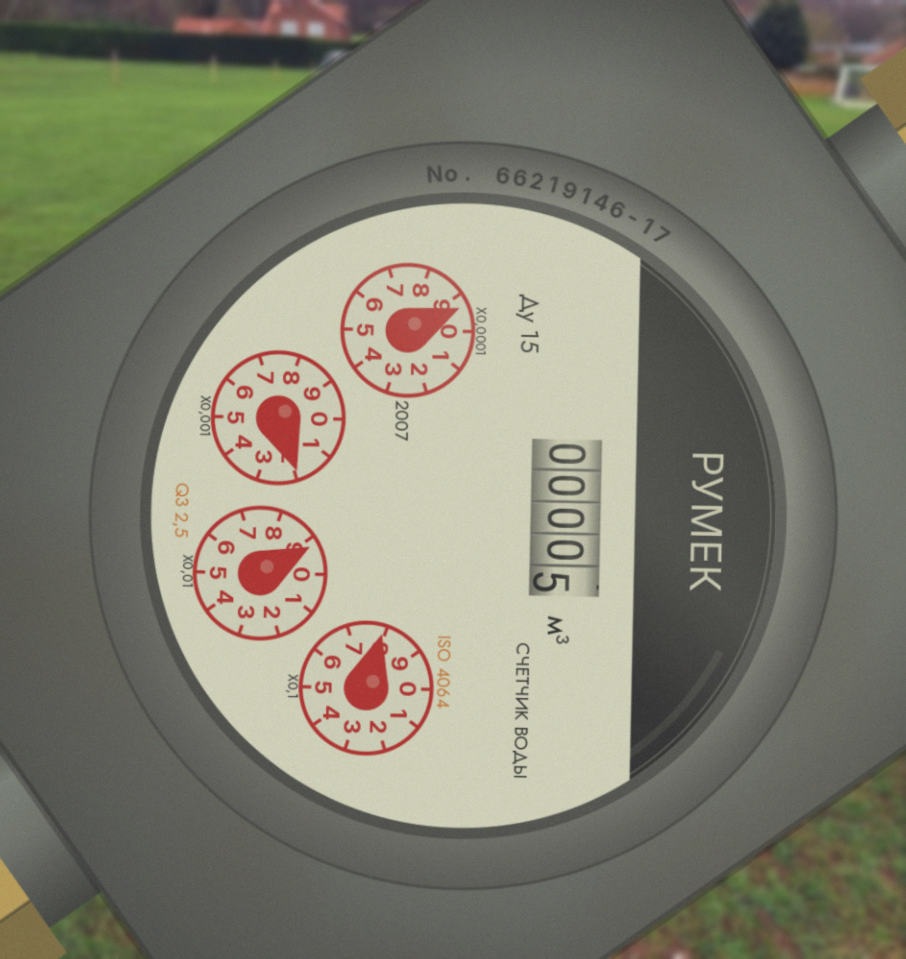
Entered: 4.7919 m³
